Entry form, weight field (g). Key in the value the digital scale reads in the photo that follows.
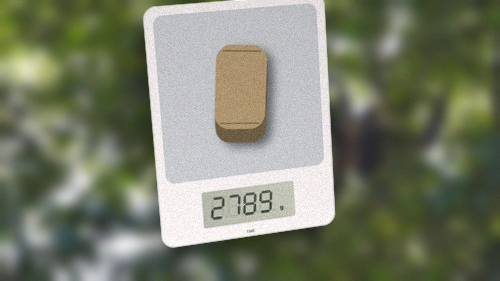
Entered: 2789 g
